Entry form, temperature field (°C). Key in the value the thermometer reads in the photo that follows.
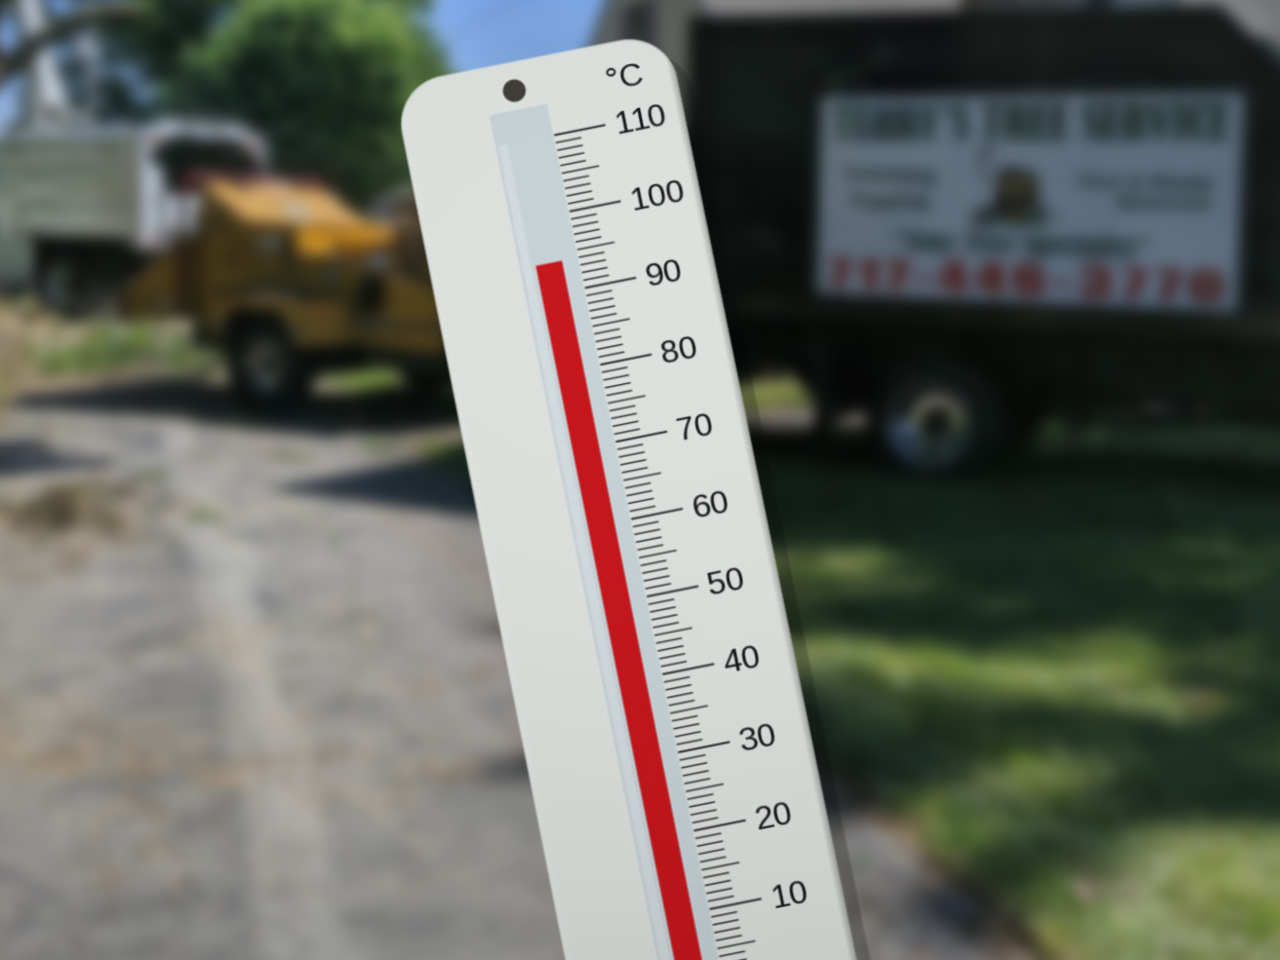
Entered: 94 °C
